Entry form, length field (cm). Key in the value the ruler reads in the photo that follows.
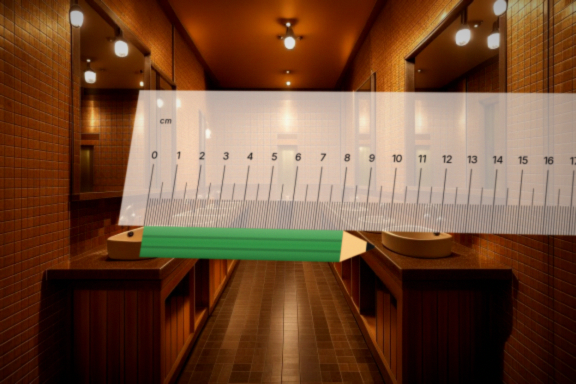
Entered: 9.5 cm
